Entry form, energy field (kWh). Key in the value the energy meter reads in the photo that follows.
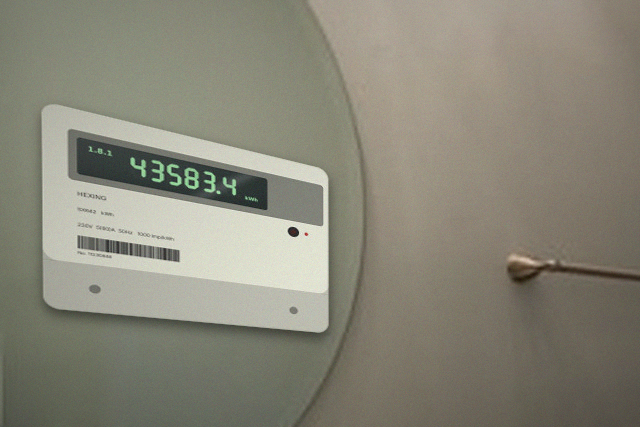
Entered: 43583.4 kWh
